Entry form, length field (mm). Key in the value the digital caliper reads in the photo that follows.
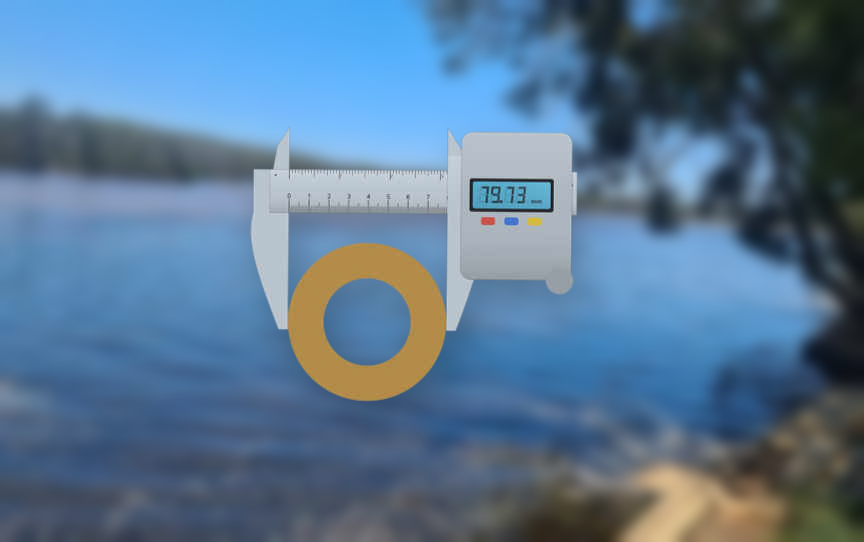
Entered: 79.73 mm
